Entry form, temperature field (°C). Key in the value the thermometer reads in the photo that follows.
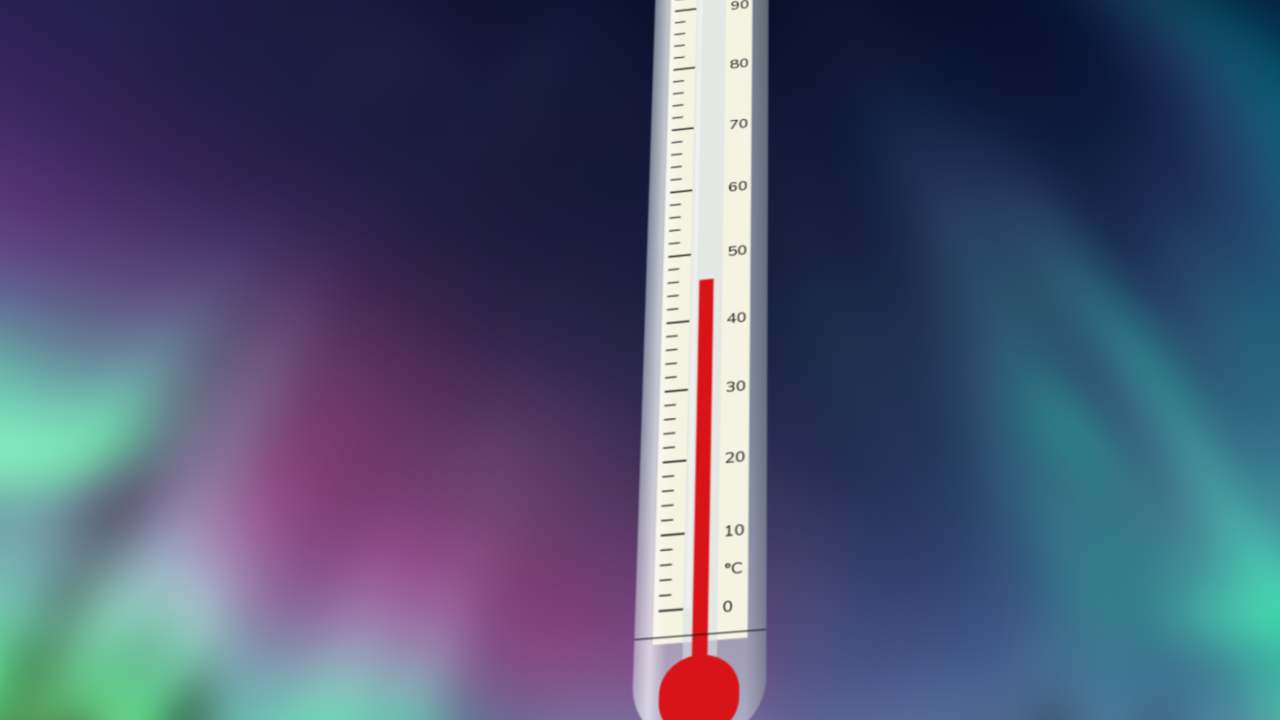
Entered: 46 °C
